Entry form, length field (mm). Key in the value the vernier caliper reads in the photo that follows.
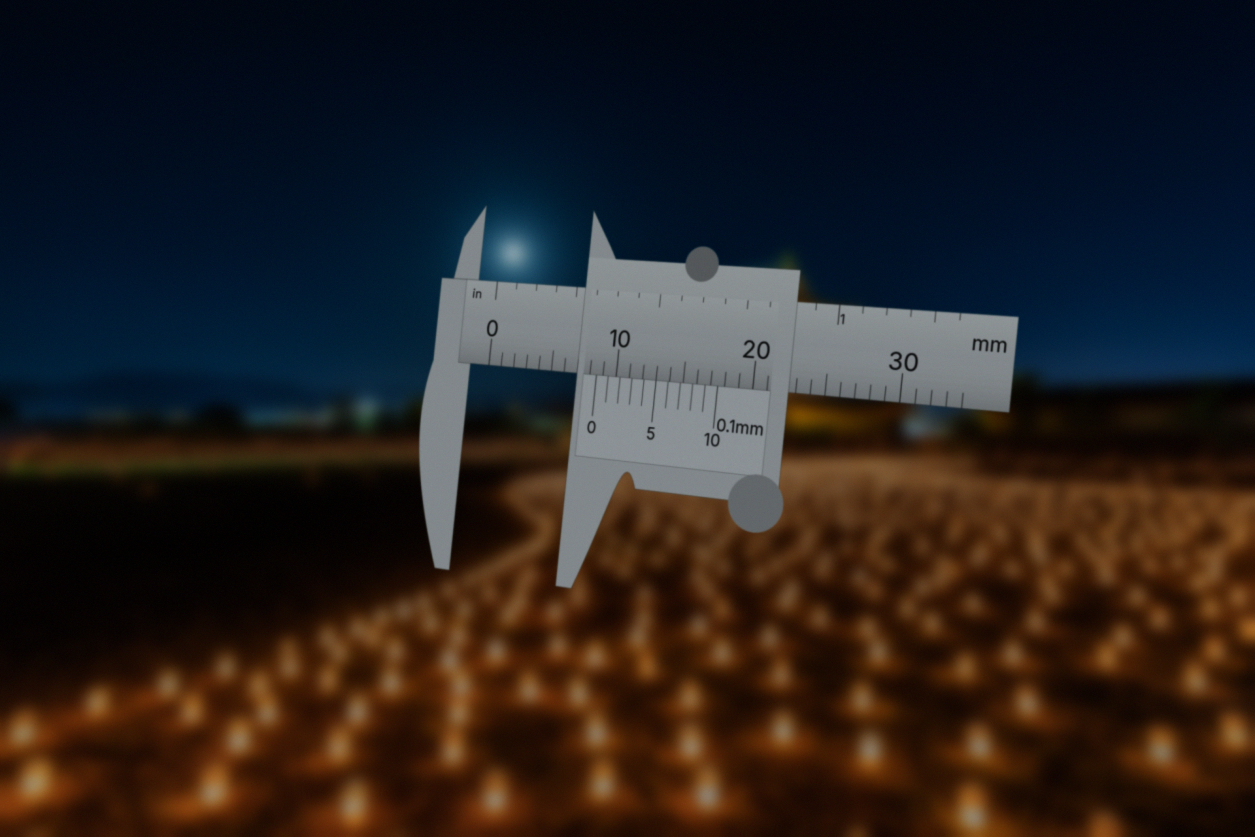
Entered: 8.5 mm
